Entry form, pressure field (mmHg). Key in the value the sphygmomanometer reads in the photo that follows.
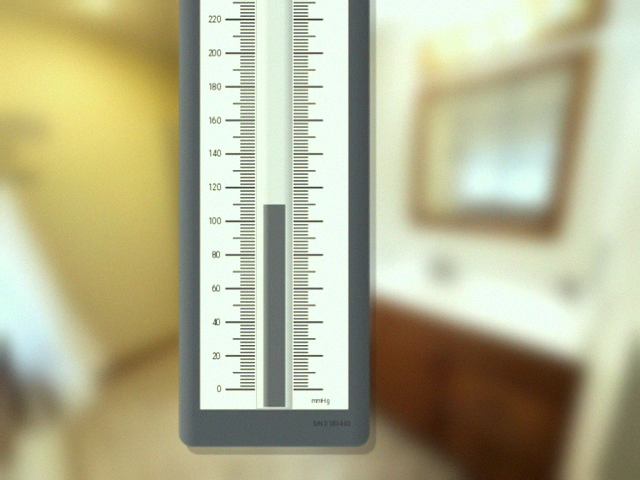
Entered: 110 mmHg
